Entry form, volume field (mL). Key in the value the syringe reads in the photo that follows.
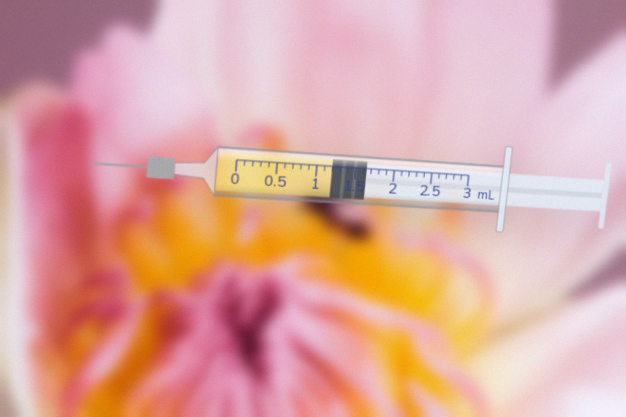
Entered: 1.2 mL
